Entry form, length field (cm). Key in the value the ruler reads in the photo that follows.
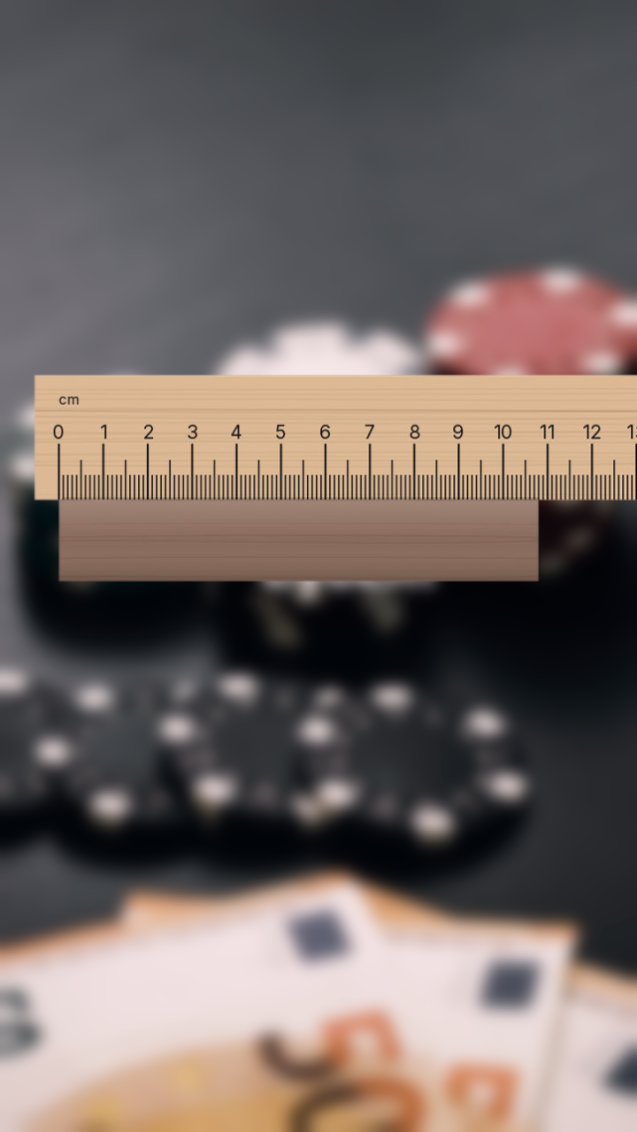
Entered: 10.8 cm
